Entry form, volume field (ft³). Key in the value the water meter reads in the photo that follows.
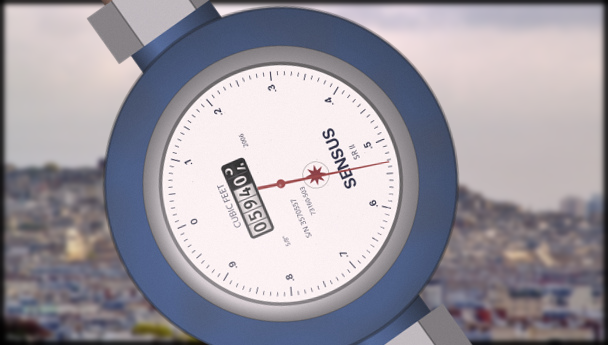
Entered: 59403.53 ft³
